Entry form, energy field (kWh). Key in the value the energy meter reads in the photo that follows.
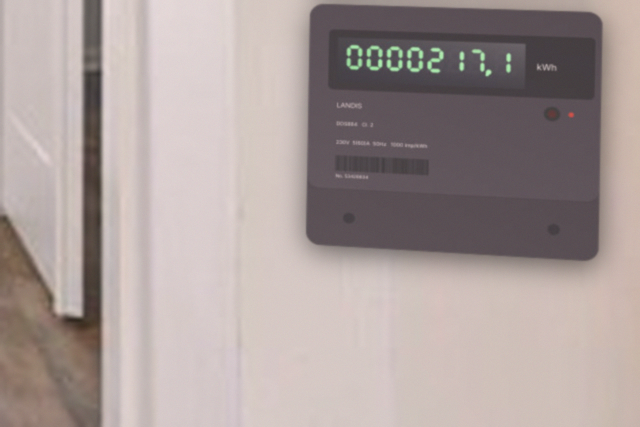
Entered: 217.1 kWh
